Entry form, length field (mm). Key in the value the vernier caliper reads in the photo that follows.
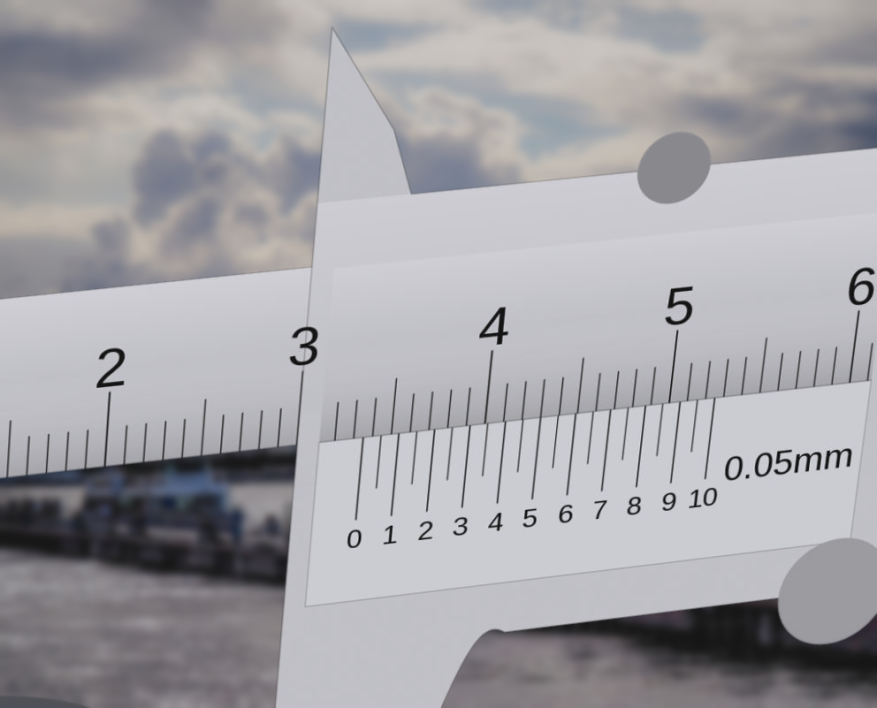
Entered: 33.5 mm
